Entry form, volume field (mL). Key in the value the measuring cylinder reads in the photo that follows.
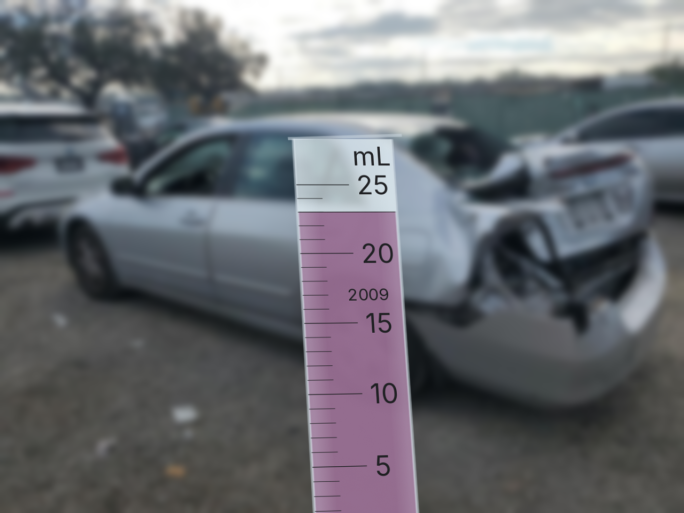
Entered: 23 mL
